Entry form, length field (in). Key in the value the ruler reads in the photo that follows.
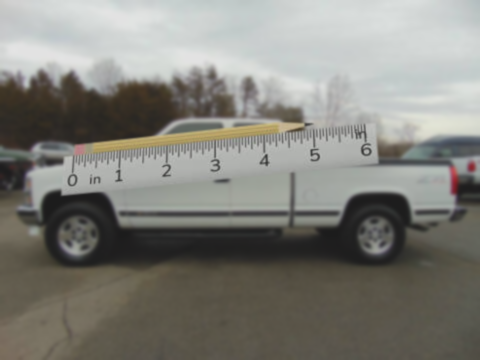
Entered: 5 in
